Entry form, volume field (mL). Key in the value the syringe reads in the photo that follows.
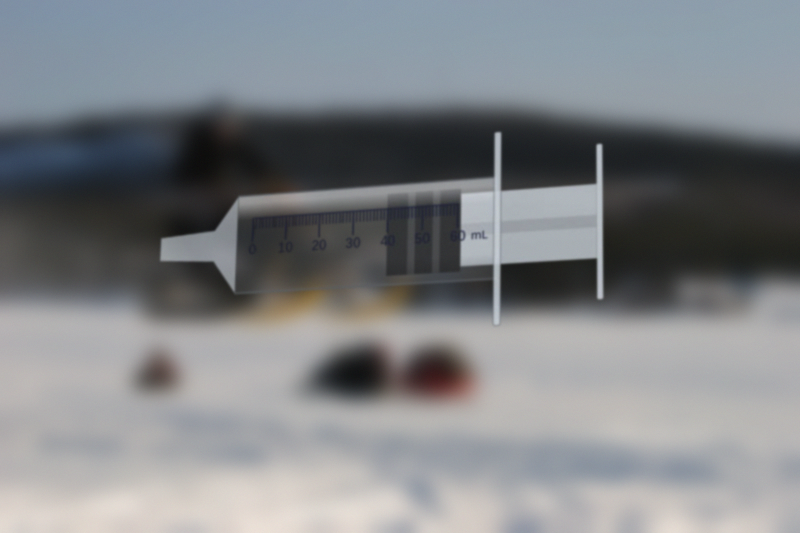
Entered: 40 mL
